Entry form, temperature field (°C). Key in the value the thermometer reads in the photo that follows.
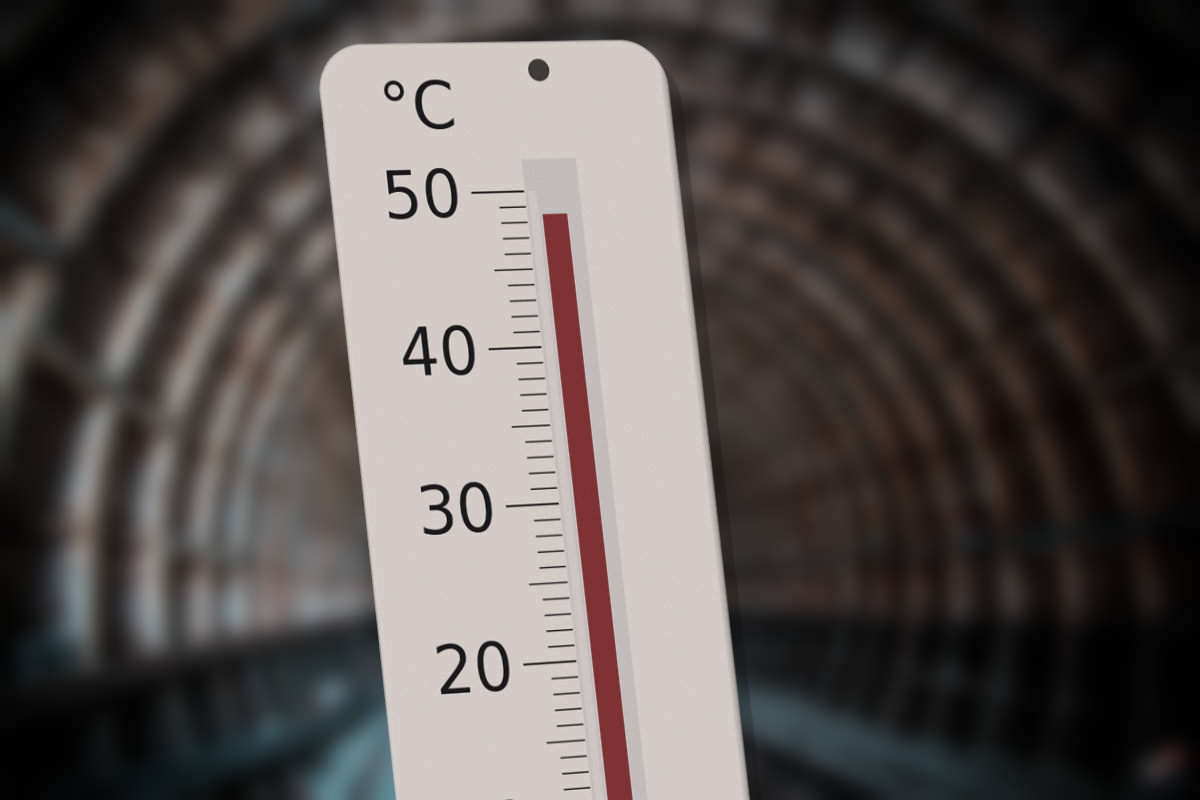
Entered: 48.5 °C
